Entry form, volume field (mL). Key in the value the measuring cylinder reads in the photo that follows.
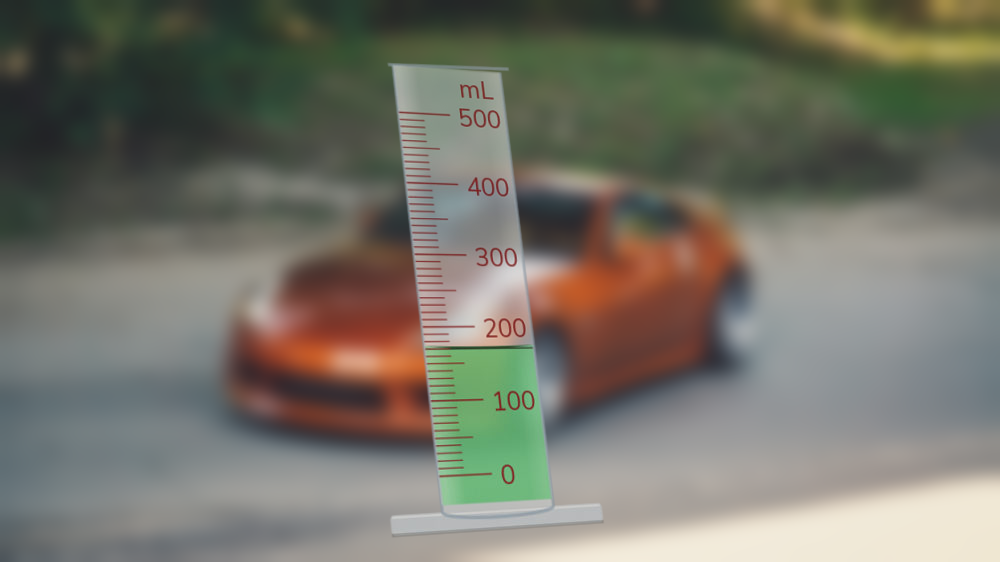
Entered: 170 mL
